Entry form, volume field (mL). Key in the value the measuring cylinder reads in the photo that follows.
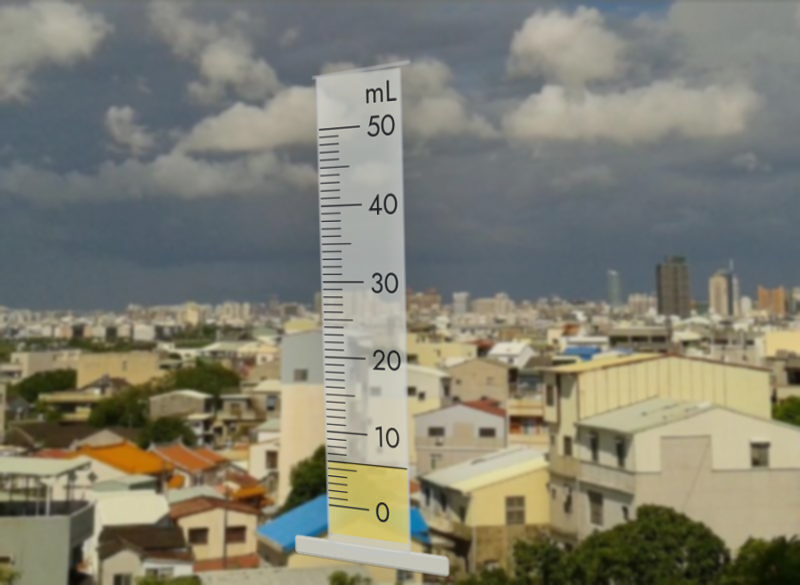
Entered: 6 mL
